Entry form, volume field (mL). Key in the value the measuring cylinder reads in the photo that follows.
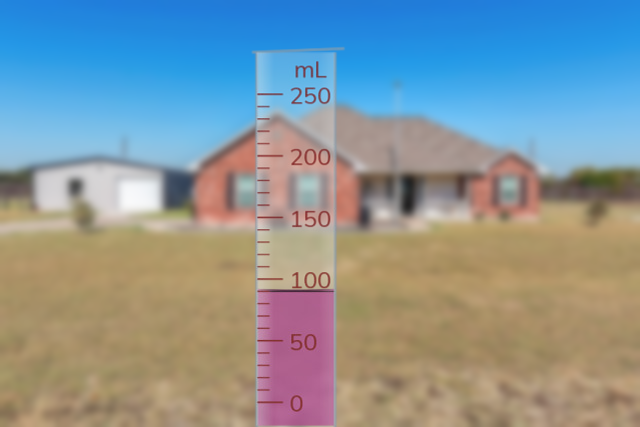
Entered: 90 mL
